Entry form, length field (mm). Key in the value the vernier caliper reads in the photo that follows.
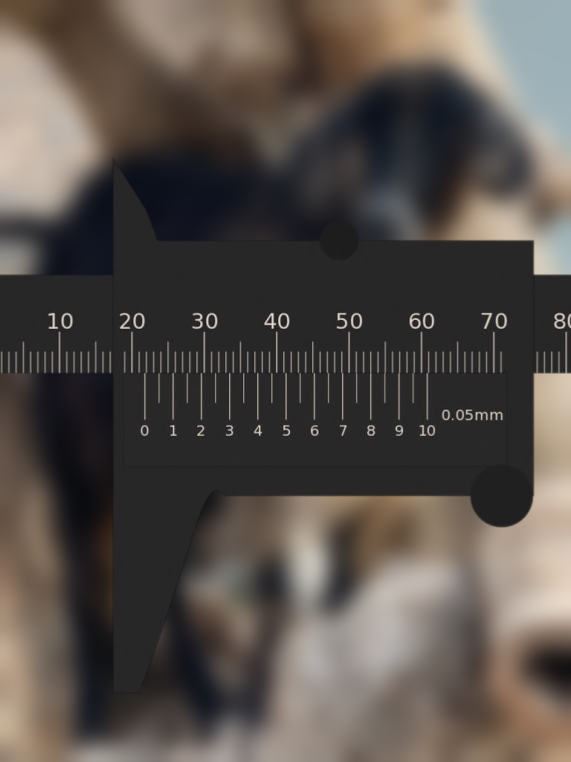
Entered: 21.8 mm
